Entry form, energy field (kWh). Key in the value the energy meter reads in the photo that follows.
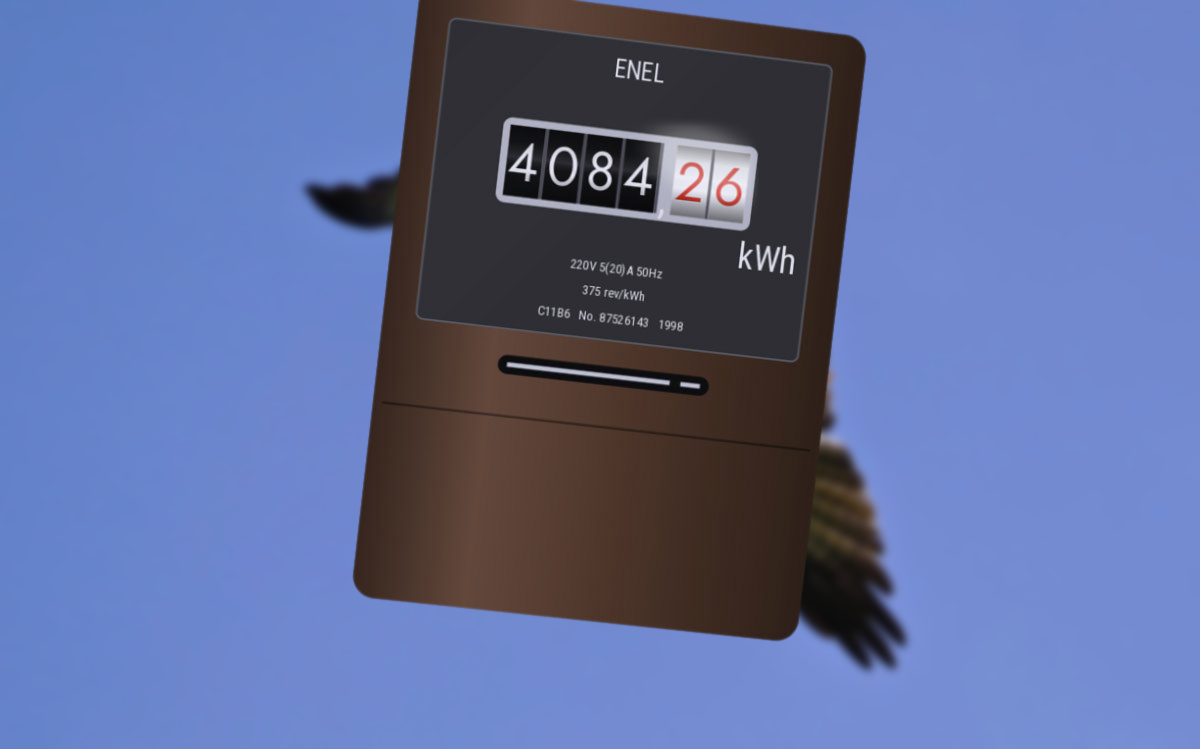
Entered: 4084.26 kWh
